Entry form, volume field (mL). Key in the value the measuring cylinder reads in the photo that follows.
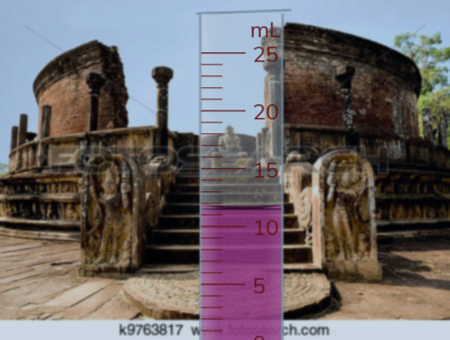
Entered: 11.5 mL
